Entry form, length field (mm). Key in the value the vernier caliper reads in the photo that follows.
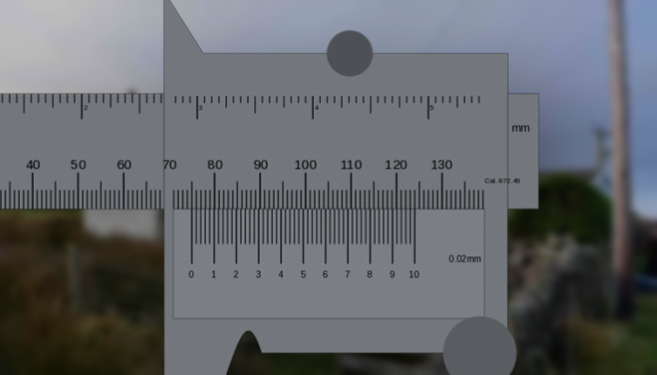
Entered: 75.0 mm
